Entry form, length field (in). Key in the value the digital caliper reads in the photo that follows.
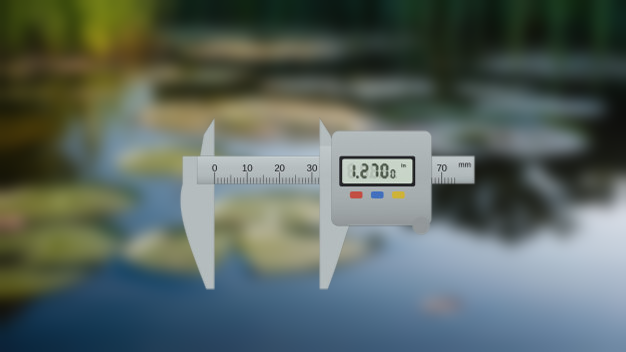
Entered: 1.2700 in
